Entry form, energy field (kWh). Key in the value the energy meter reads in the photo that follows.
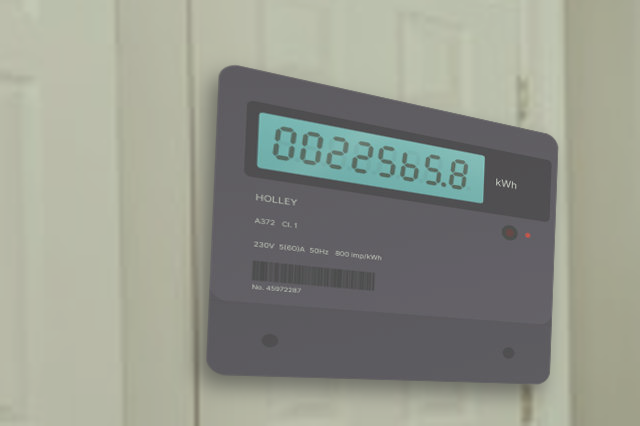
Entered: 22565.8 kWh
